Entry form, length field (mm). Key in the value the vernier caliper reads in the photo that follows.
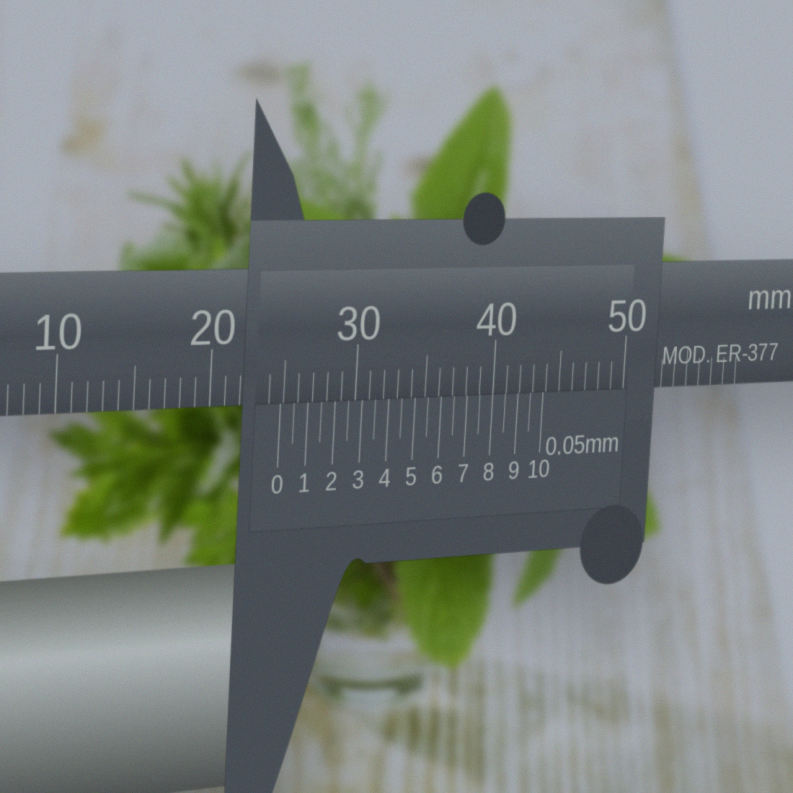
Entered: 24.8 mm
